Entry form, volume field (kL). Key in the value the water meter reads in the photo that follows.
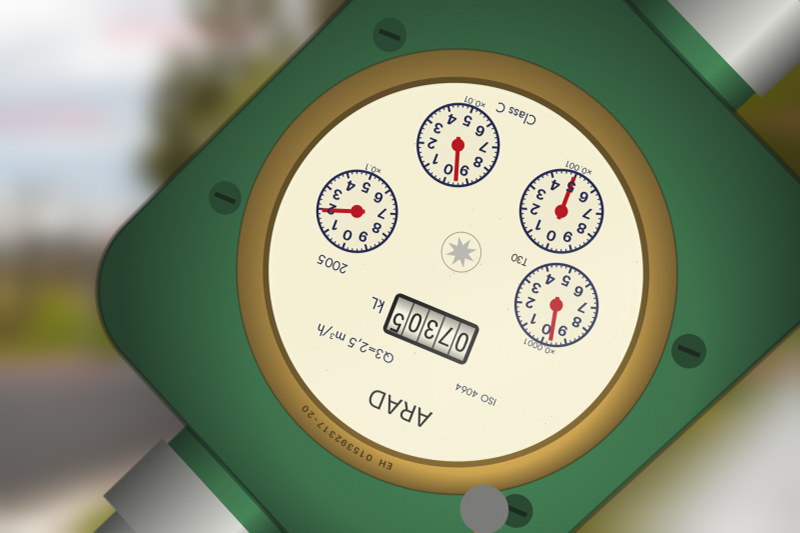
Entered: 7305.1949 kL
